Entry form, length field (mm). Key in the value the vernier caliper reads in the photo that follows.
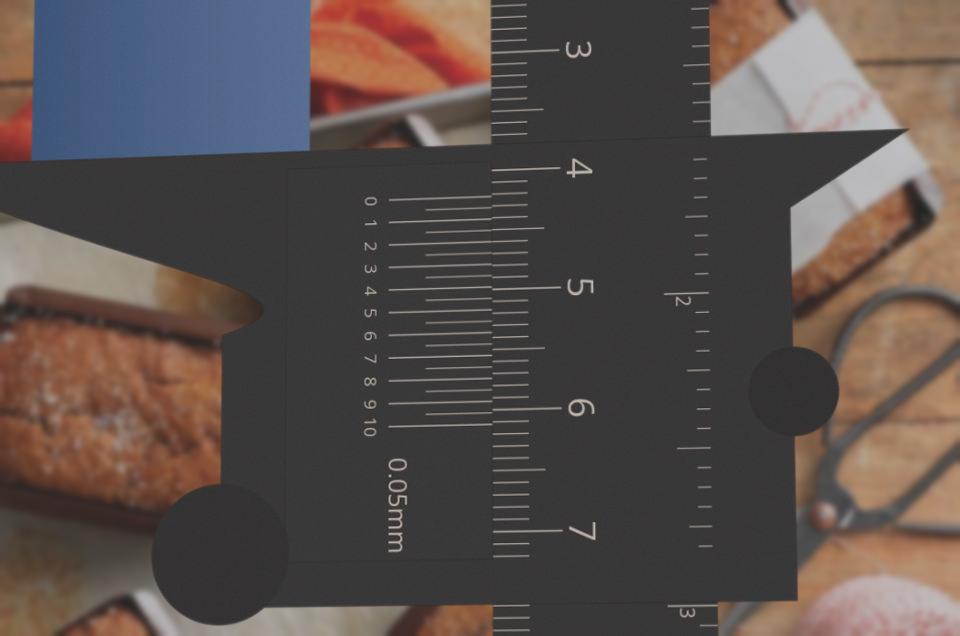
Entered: 42.2 mm
